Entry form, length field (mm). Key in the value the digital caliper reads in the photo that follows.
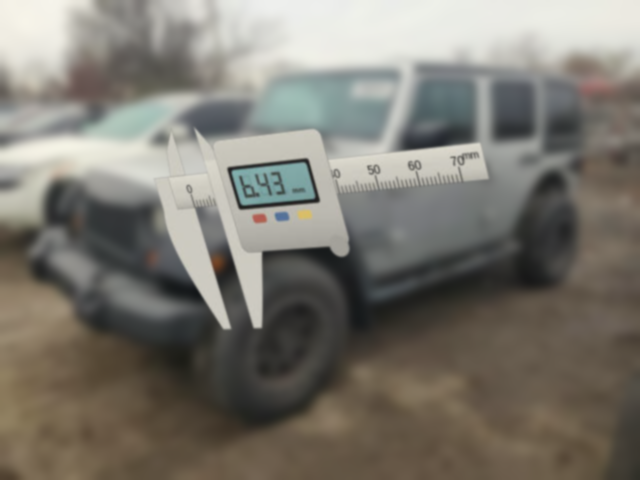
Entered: 6.43 mm
